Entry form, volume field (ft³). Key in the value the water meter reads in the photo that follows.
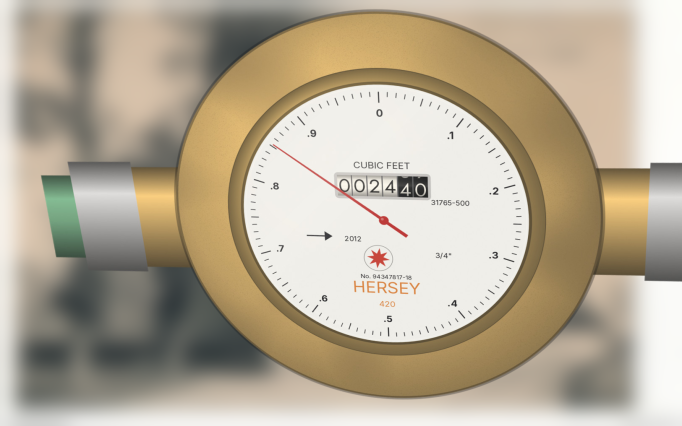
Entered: 2439.85 ft³
